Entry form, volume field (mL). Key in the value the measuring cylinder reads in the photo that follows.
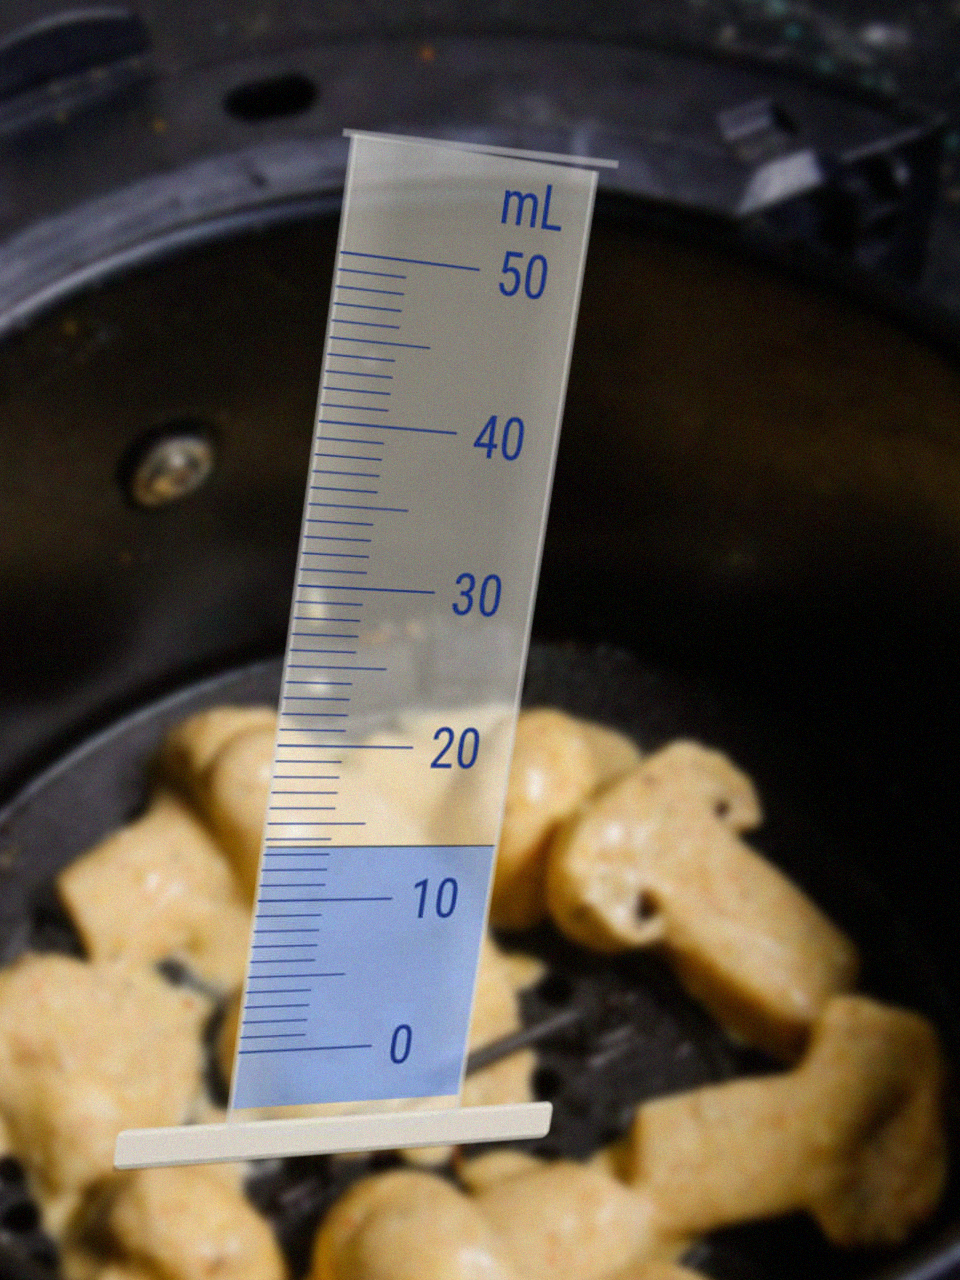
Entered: 13.5 mL
